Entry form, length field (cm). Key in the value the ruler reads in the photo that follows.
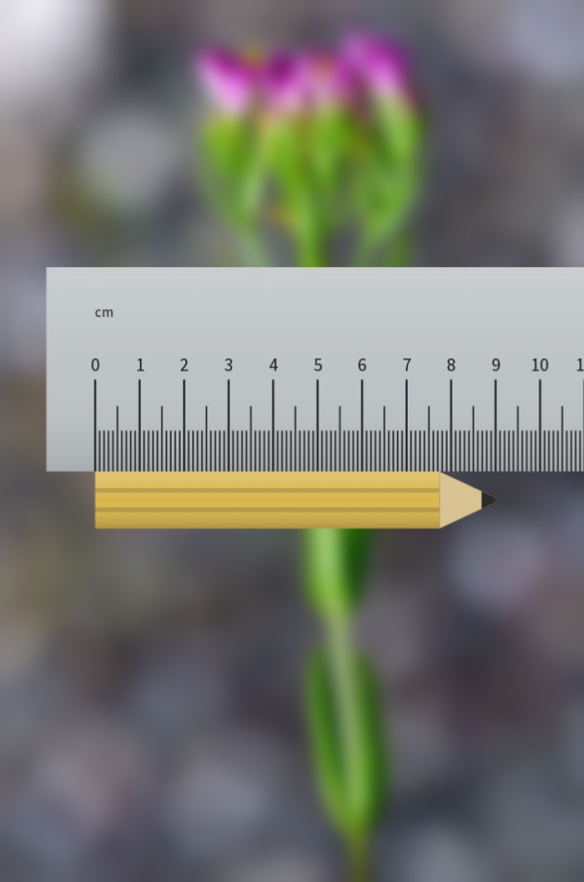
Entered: 9 cm
